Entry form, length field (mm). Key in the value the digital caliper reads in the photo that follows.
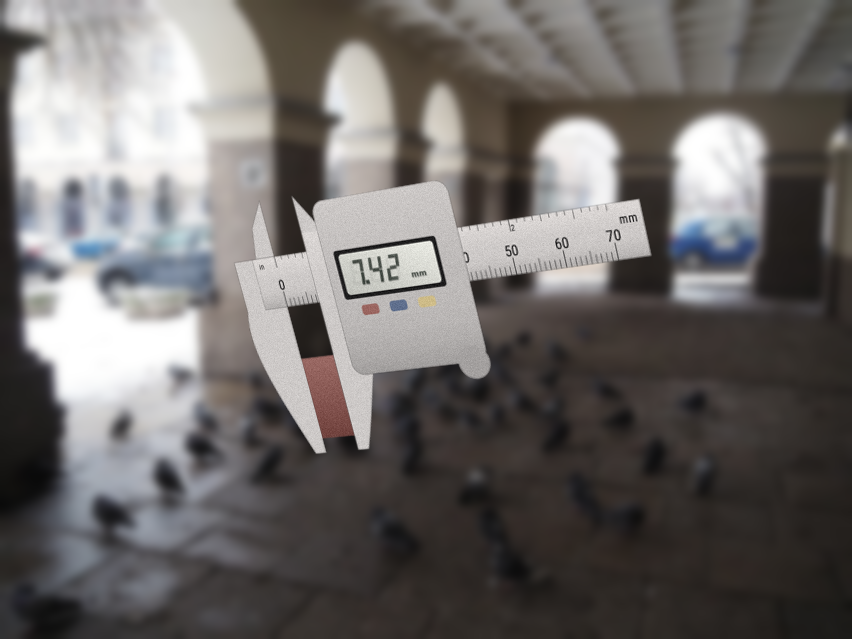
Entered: 7.42 mm
